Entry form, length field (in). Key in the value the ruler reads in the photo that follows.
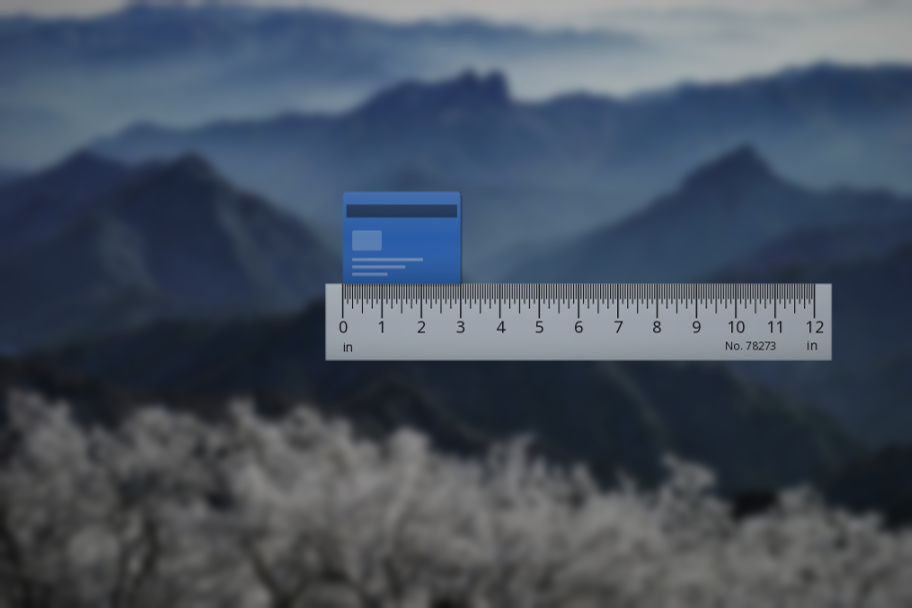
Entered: 3 in
